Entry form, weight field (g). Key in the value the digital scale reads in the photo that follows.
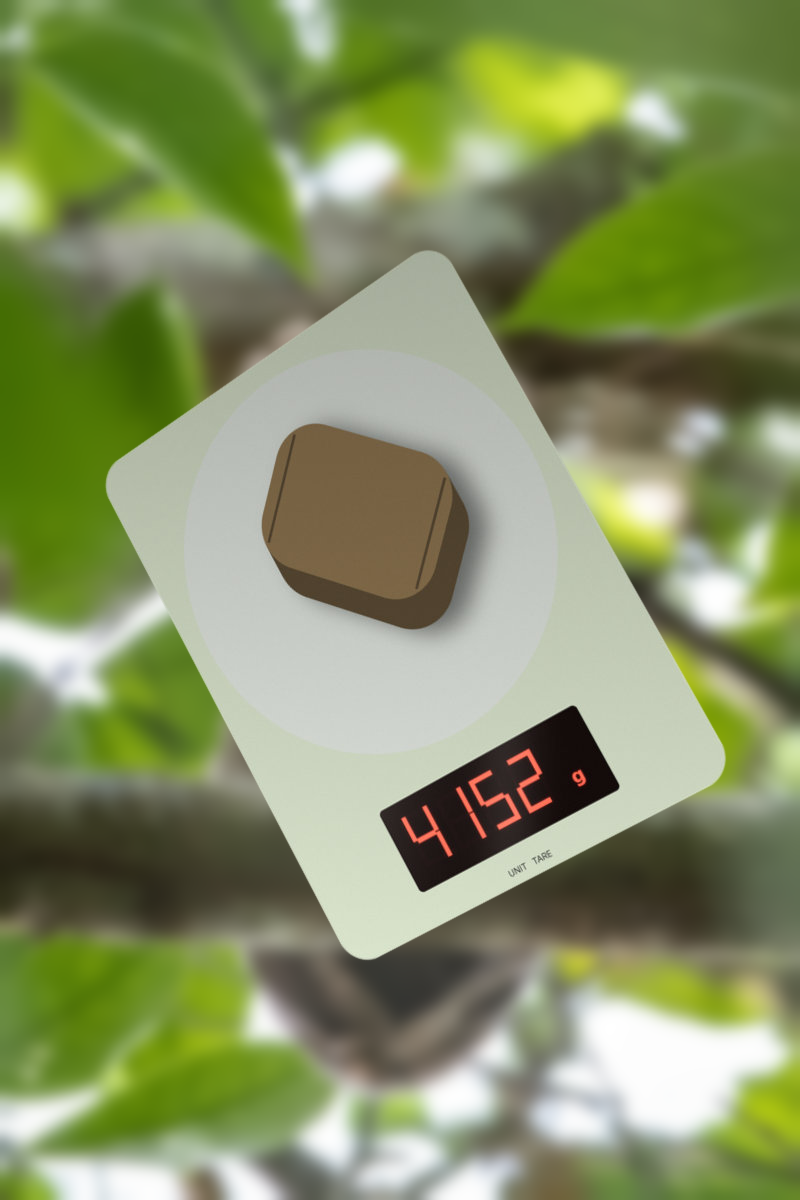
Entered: 4152 g
